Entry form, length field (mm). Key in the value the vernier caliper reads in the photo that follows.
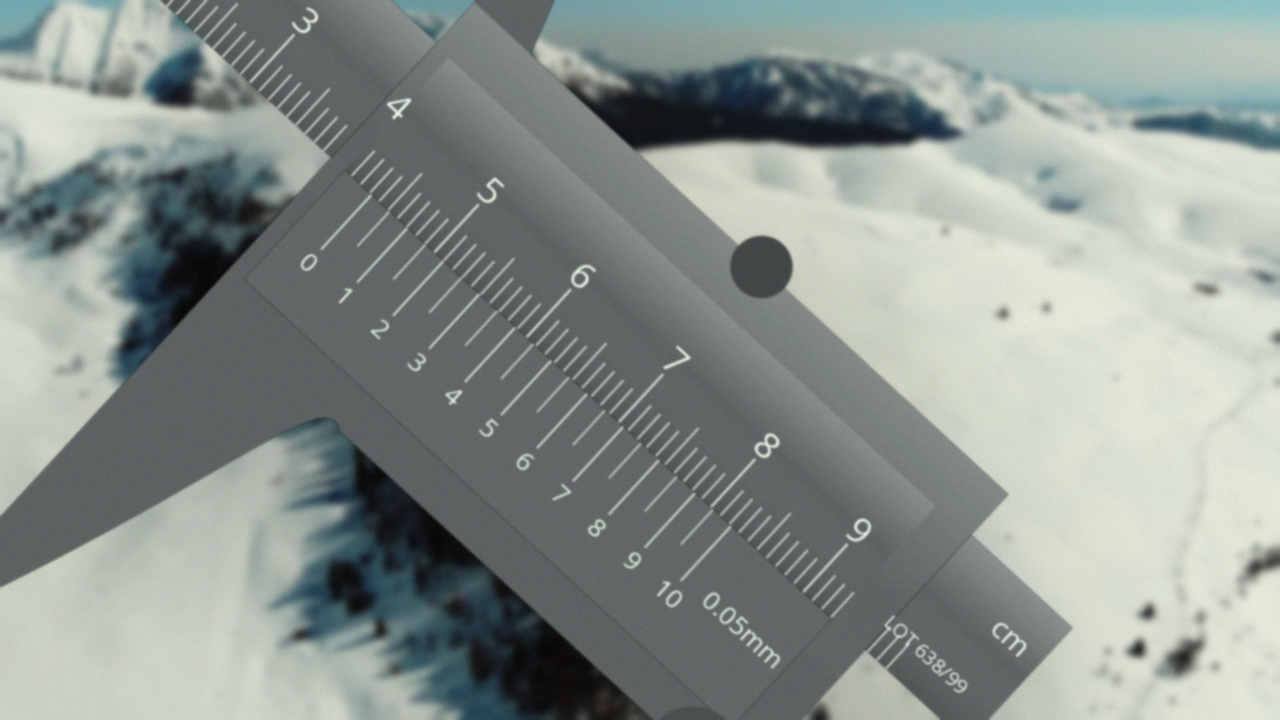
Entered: 43.2 mm
